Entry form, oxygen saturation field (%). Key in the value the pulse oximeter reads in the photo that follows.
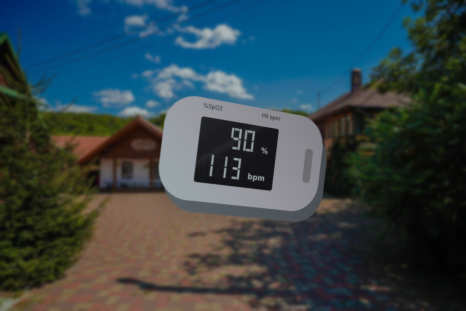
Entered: 90 %
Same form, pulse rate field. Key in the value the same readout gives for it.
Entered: 113 bpm
